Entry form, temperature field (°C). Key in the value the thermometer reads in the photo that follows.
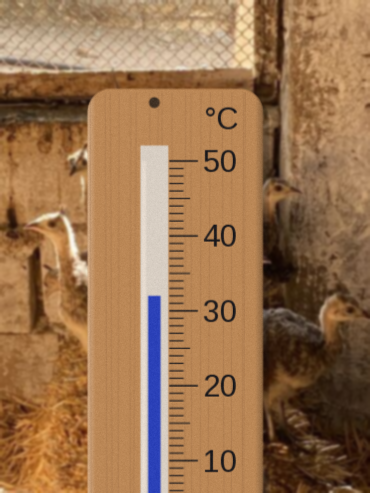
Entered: 32 °C
